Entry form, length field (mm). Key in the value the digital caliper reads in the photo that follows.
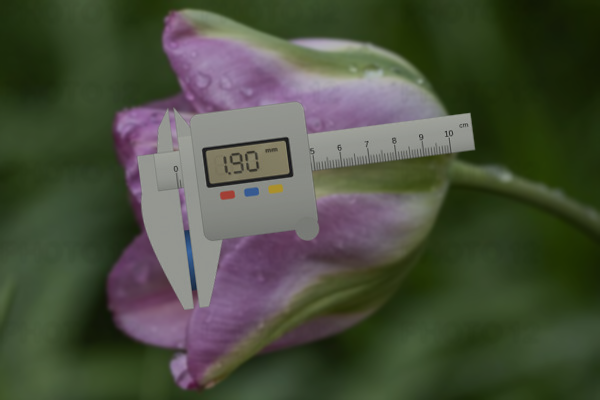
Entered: 1.90 mm
